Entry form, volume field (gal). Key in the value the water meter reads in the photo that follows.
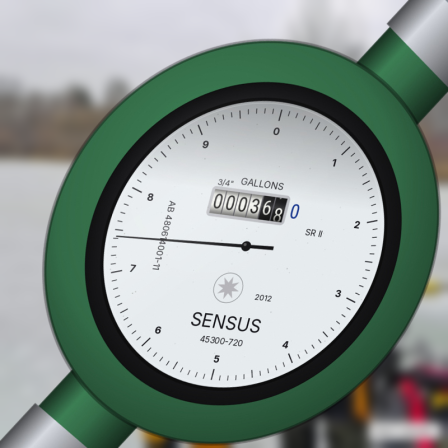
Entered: 3677.4 gal
